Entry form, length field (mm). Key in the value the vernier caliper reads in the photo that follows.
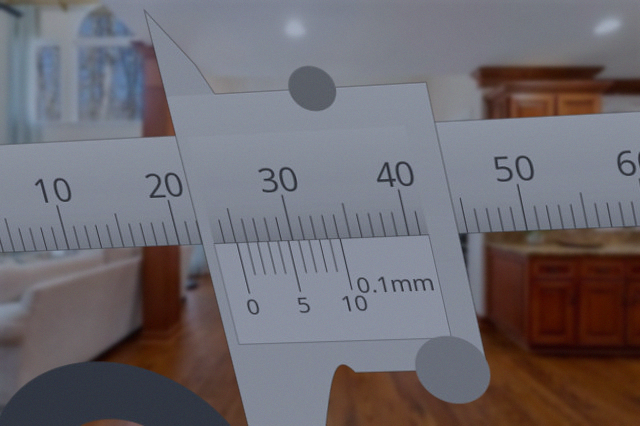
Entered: 25.1 mm
